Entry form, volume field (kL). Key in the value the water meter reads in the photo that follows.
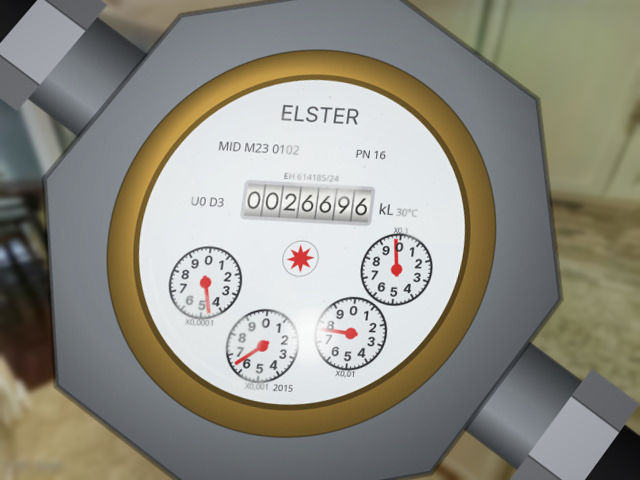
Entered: 26695.9764 kL
